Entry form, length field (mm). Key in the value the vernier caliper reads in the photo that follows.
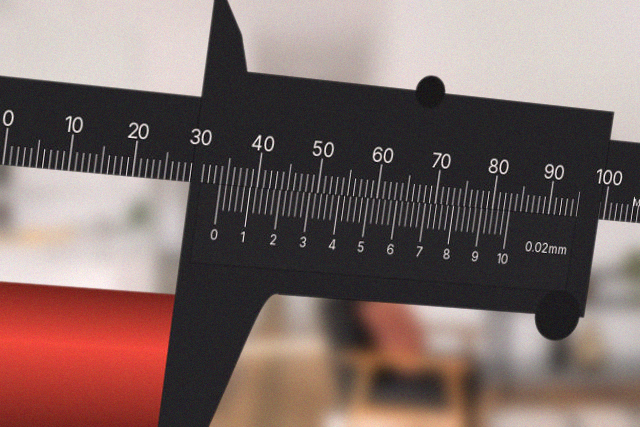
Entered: 34.0 mm
